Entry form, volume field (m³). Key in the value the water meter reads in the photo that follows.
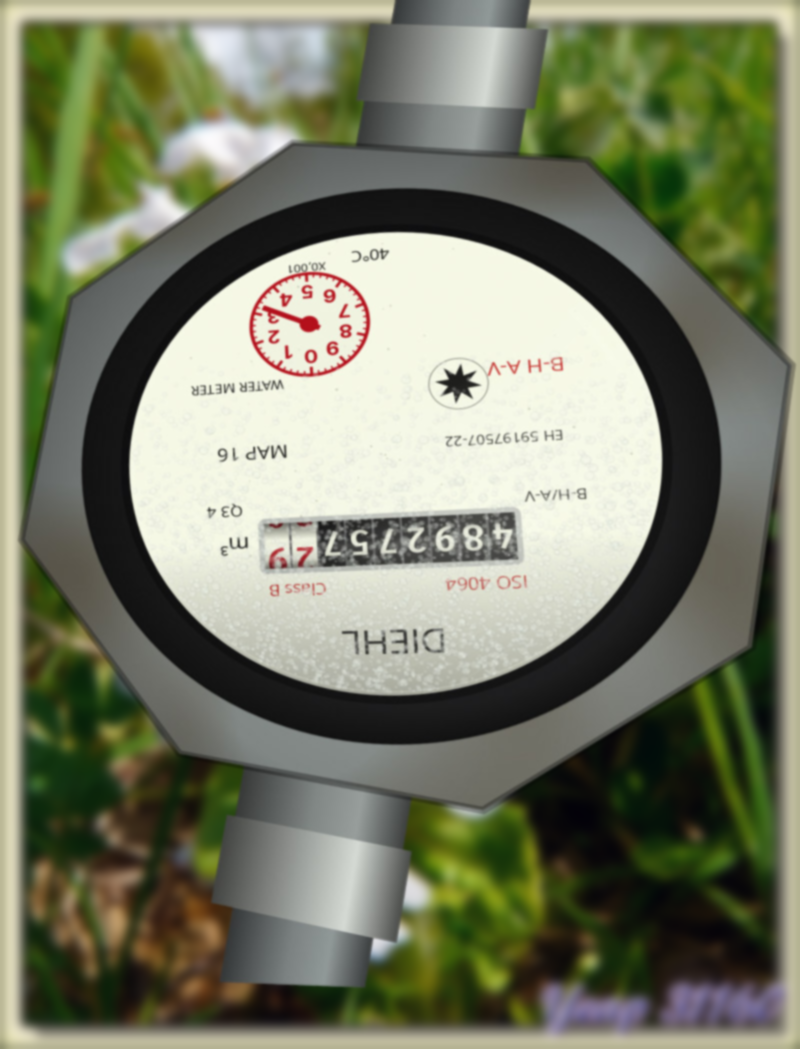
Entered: 4892757.293 m³
